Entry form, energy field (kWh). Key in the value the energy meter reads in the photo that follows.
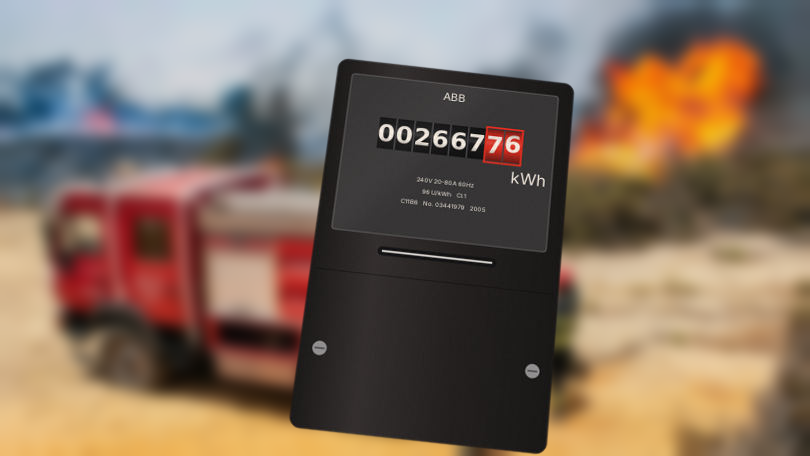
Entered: 2667.76 kWh
